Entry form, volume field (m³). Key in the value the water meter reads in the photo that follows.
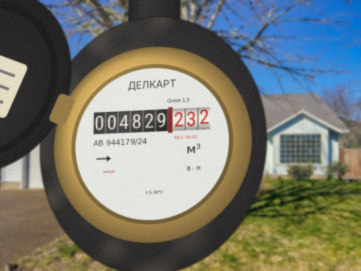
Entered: 4829.232 m³
